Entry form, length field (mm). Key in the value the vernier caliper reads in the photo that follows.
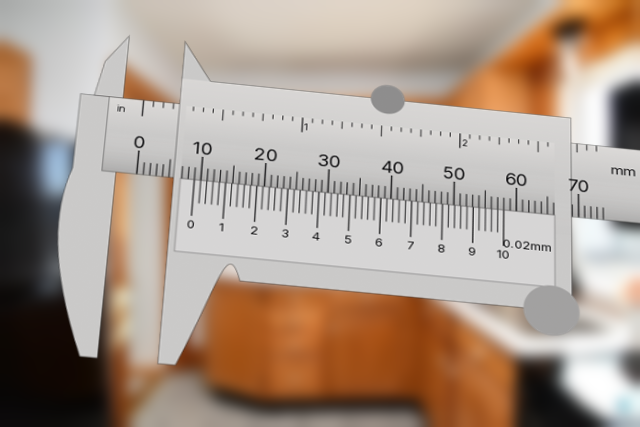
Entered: 9.0 mm
